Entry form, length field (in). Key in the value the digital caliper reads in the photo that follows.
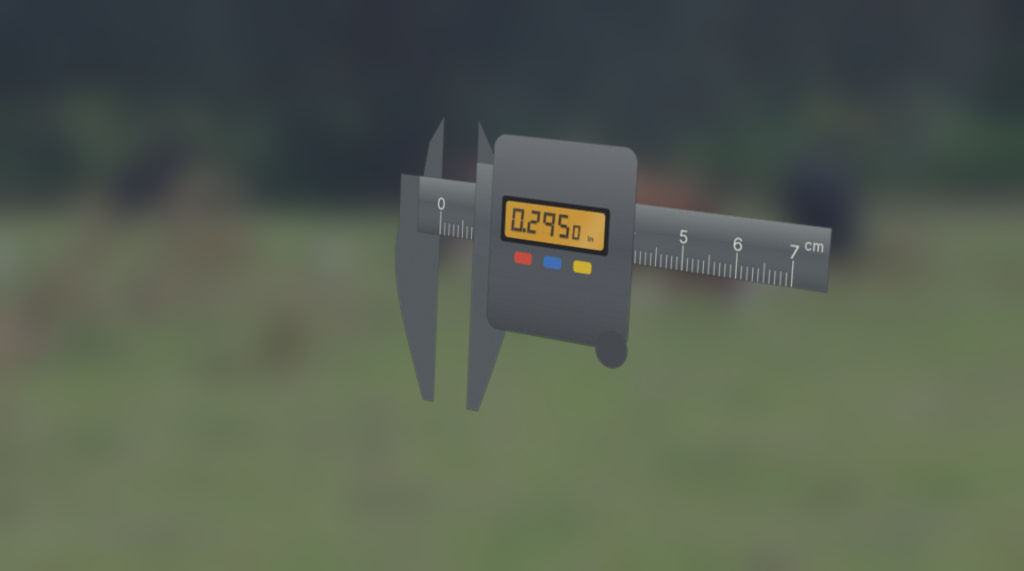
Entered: 0.2950 in
